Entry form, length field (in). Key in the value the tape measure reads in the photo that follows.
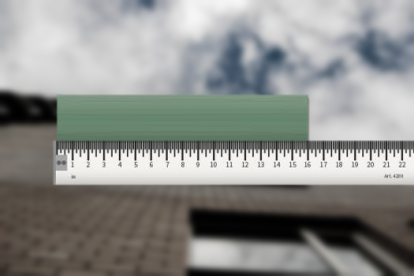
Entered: 16 in
